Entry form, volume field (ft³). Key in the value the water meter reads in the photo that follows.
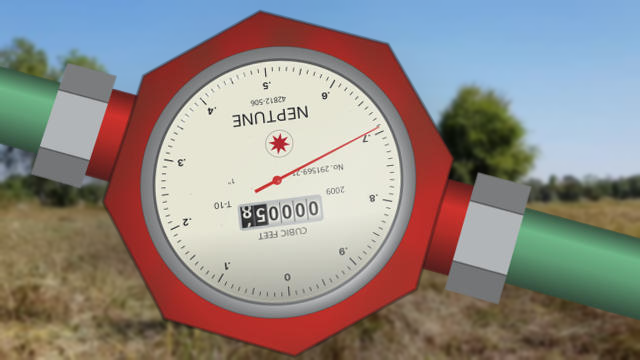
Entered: 57.69 ft³
